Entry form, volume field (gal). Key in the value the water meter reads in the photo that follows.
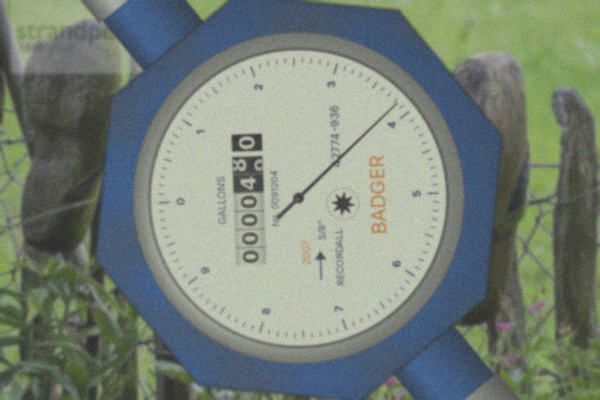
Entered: 483.8 gal
